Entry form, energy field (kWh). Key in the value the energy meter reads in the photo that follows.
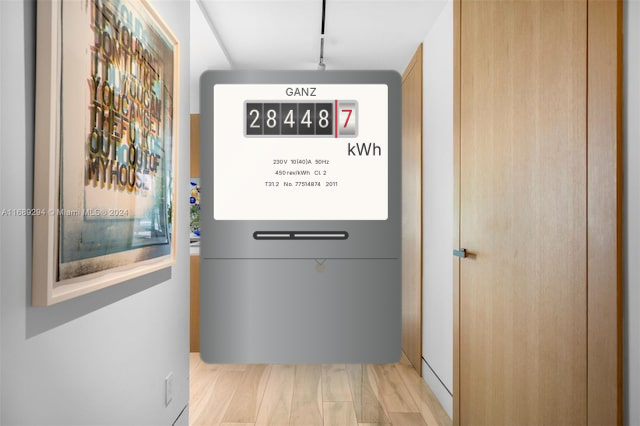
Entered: 28448.7 kWh
